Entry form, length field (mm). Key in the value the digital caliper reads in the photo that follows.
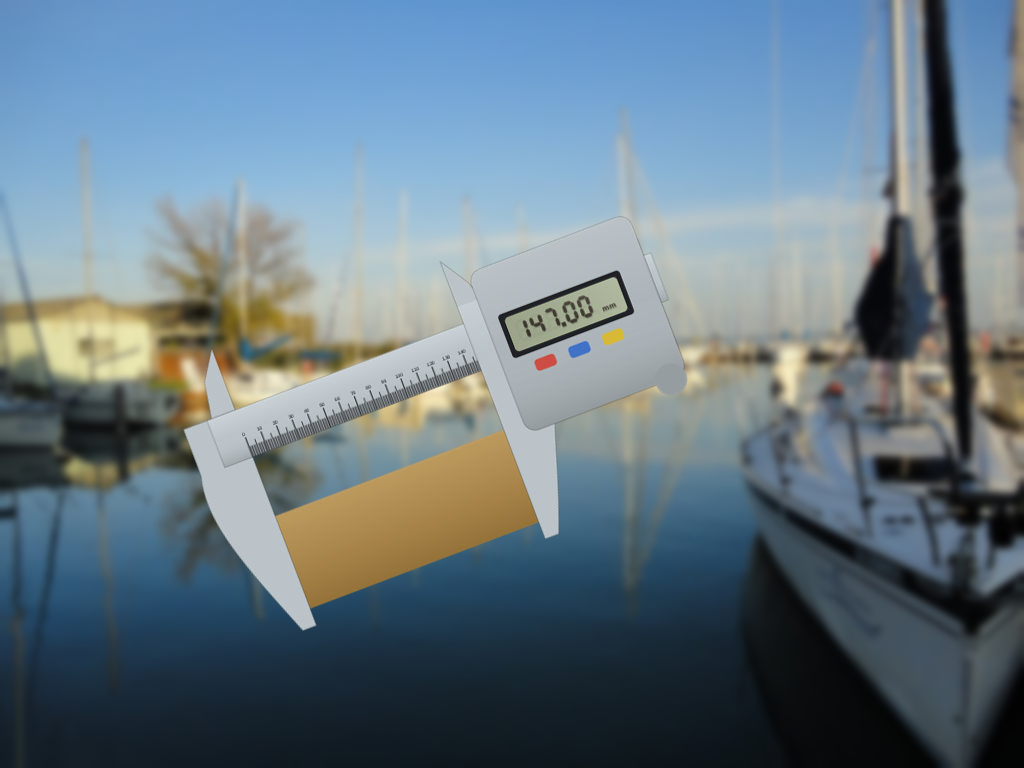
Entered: 147.00 mm
